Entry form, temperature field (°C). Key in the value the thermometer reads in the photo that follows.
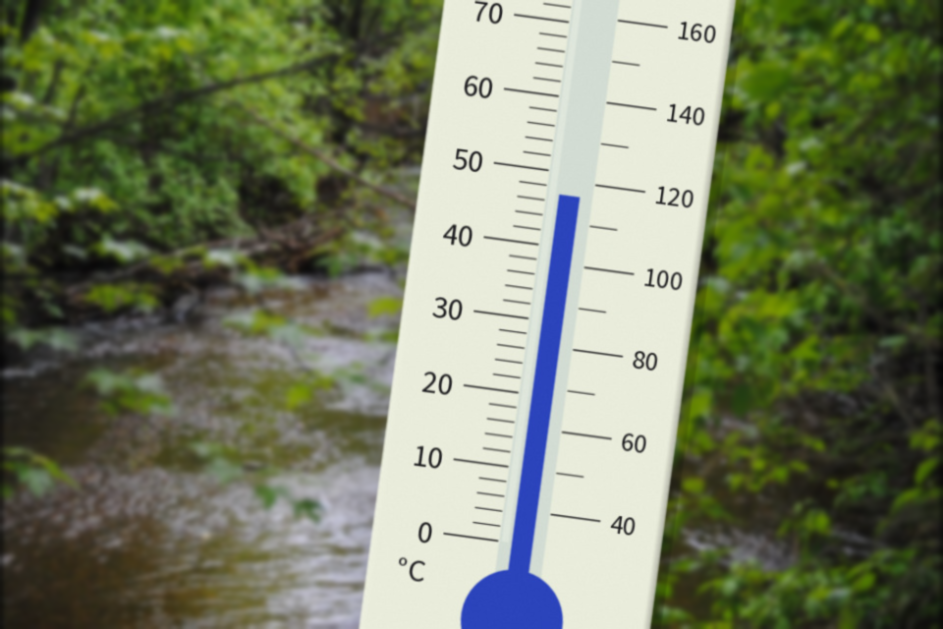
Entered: 47 °C
